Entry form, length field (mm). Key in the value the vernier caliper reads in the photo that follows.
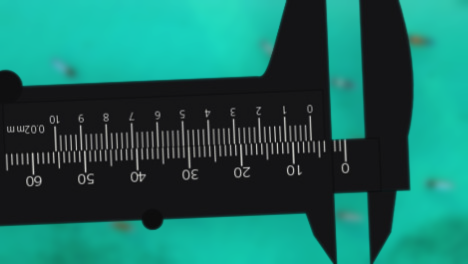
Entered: 6.5 mm
